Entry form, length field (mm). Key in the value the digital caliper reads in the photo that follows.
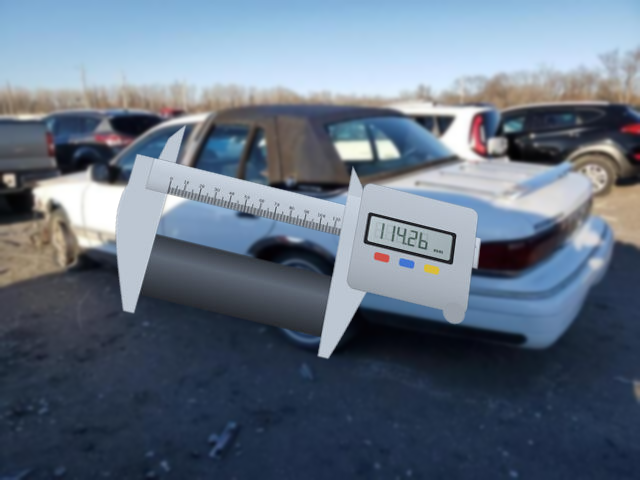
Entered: 114.26 mm
